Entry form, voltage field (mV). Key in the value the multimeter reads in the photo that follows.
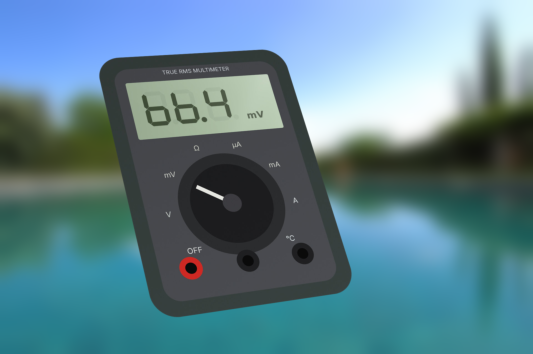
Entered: 66.4 mV
